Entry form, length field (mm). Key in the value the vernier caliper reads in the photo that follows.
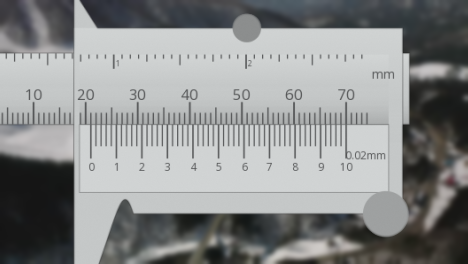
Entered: 21.0 mm
